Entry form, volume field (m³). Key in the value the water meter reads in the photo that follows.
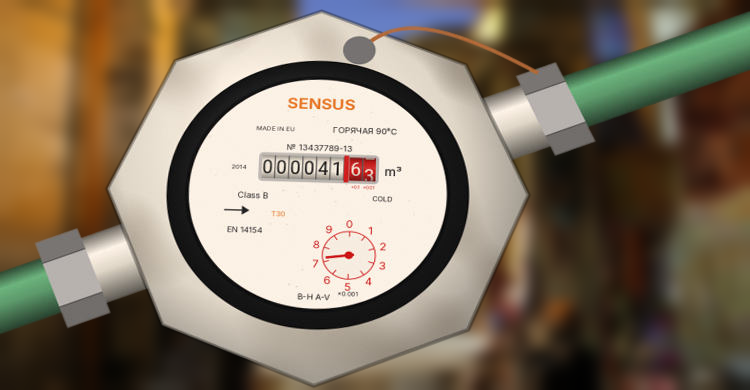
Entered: 41.627 m³
